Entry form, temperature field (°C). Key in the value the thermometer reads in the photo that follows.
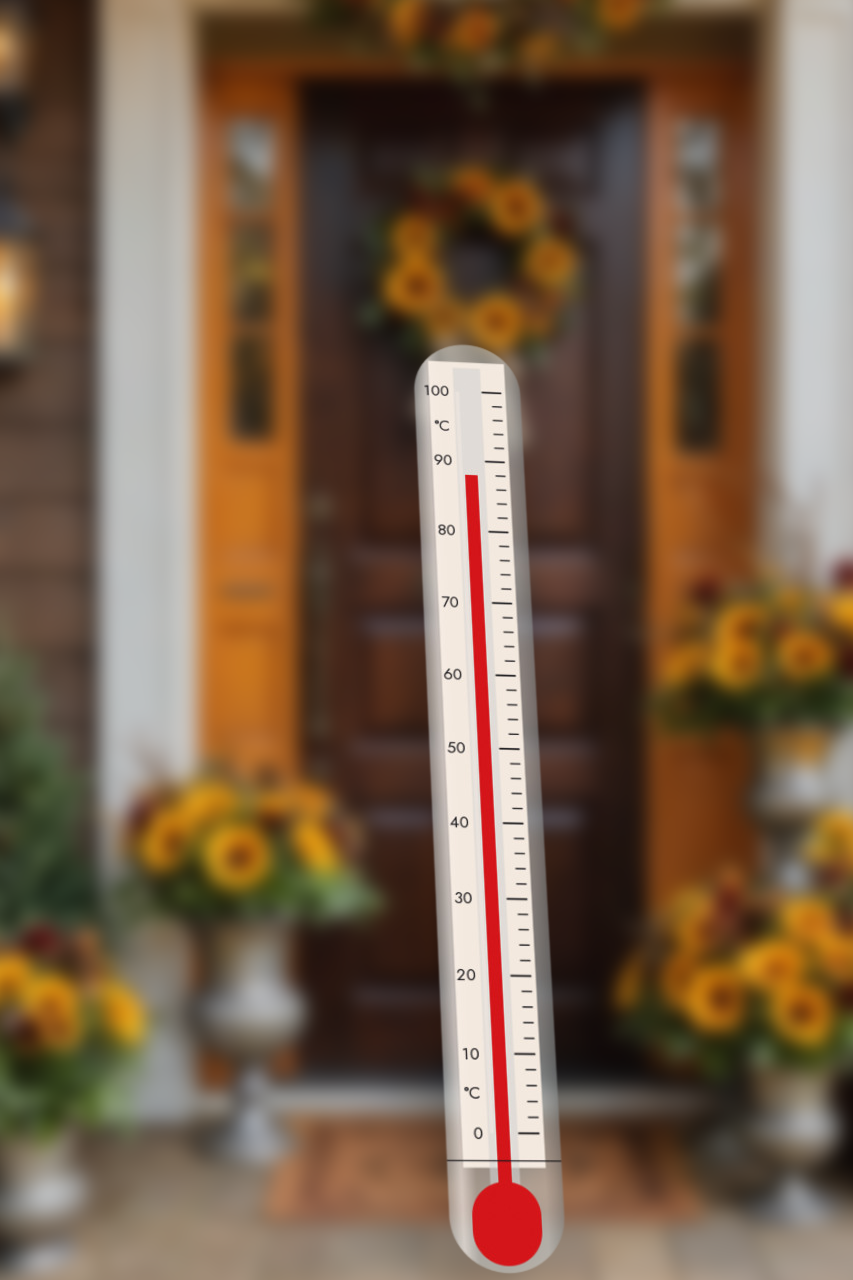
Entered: 88 °C
